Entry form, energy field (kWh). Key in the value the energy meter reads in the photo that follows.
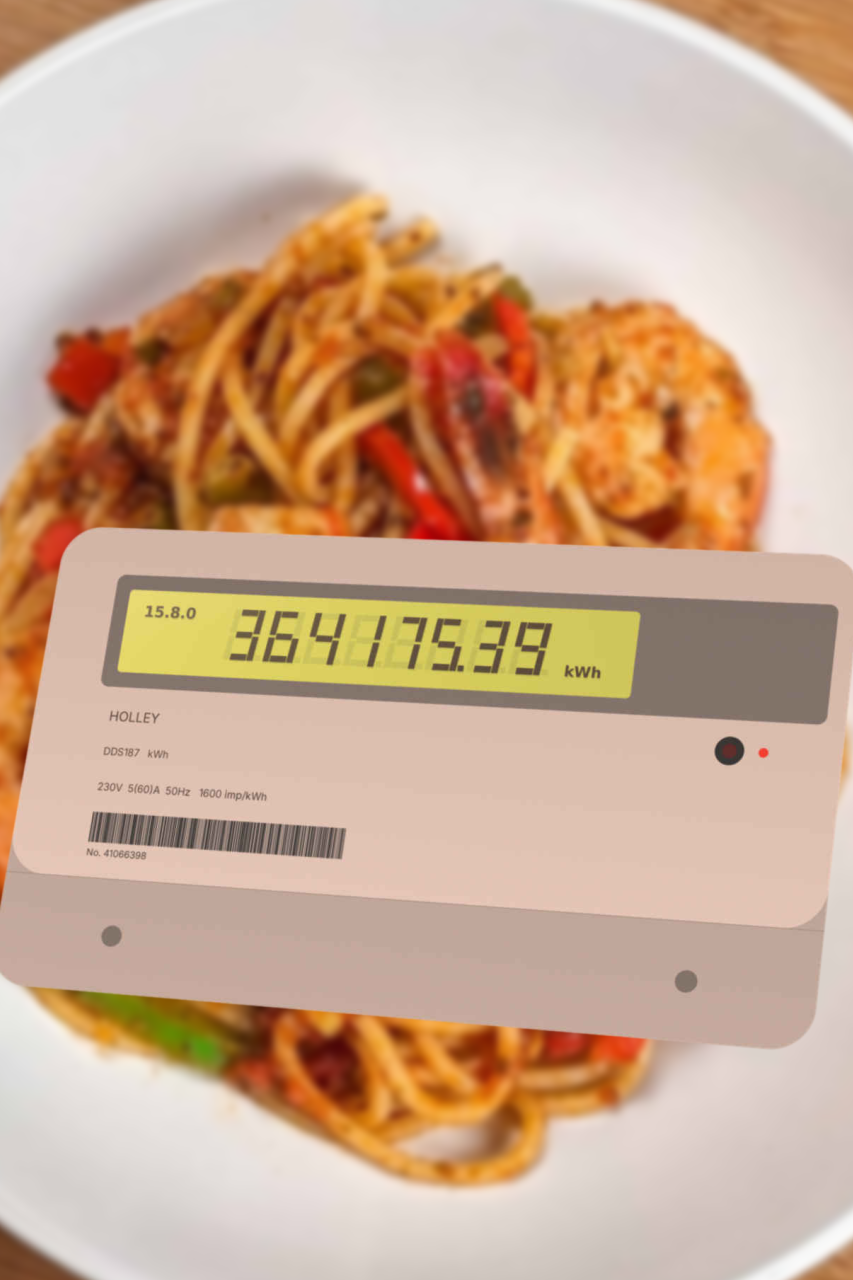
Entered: 364175.39 kWh
